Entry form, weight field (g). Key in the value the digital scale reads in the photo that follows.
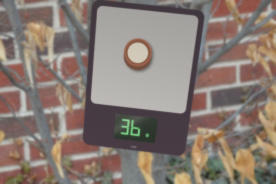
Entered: 36 g
